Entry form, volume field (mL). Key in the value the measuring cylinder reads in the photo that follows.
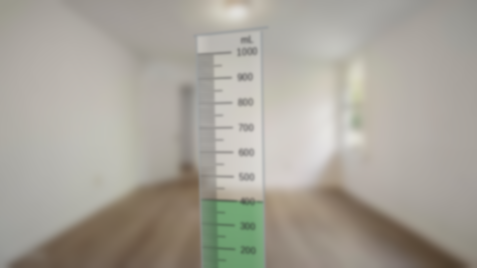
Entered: 400 mL
